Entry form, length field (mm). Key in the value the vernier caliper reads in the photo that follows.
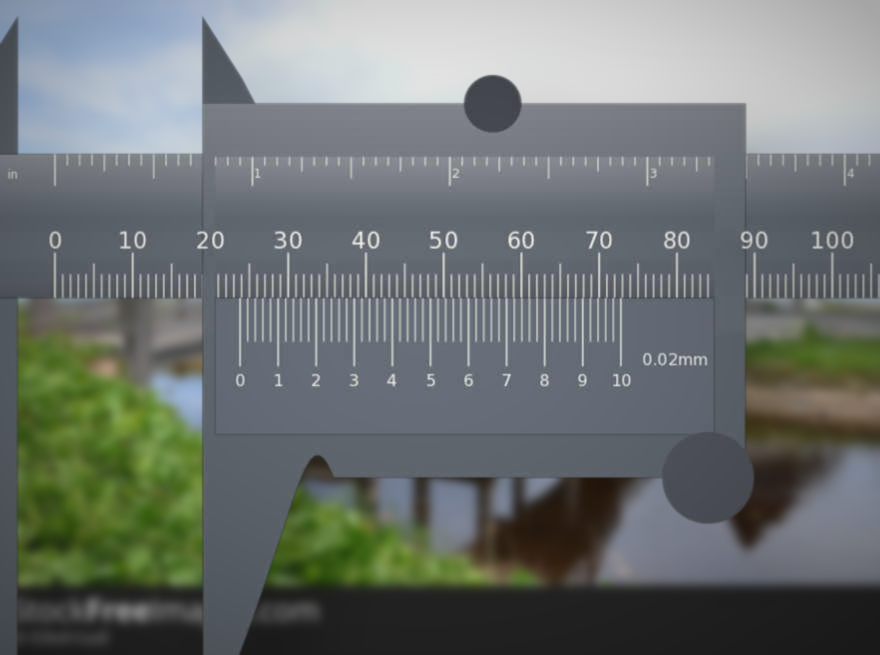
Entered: 23.8 mm
